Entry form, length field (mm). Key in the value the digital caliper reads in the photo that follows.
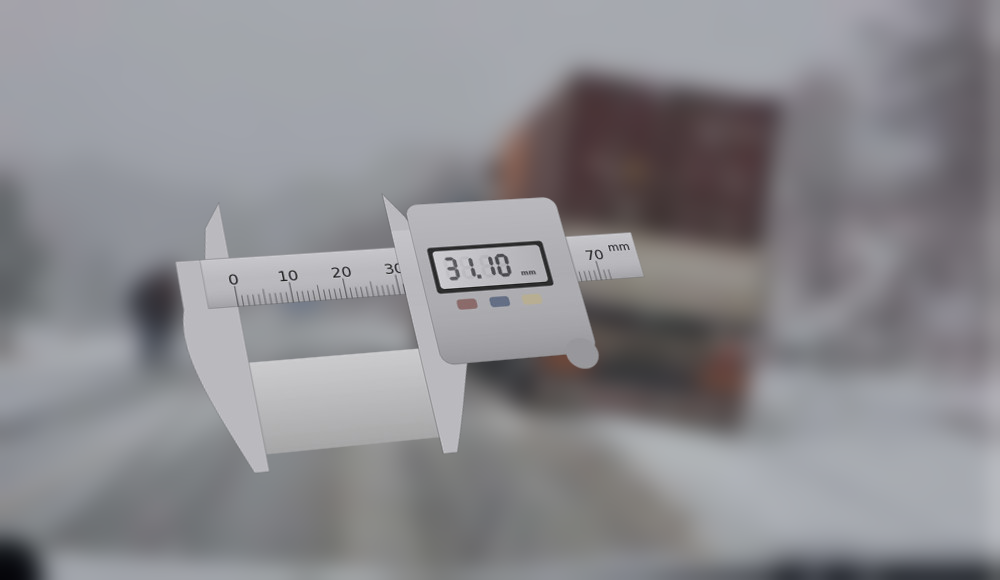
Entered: 31.10 mm
